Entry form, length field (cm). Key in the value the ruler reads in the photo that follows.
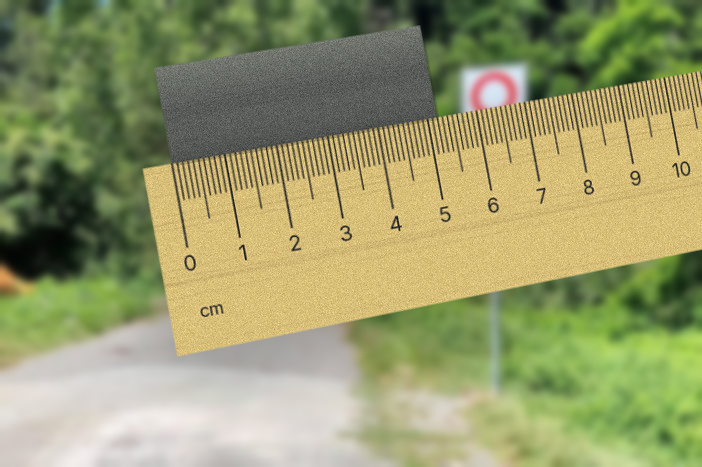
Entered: 5.2 cm
